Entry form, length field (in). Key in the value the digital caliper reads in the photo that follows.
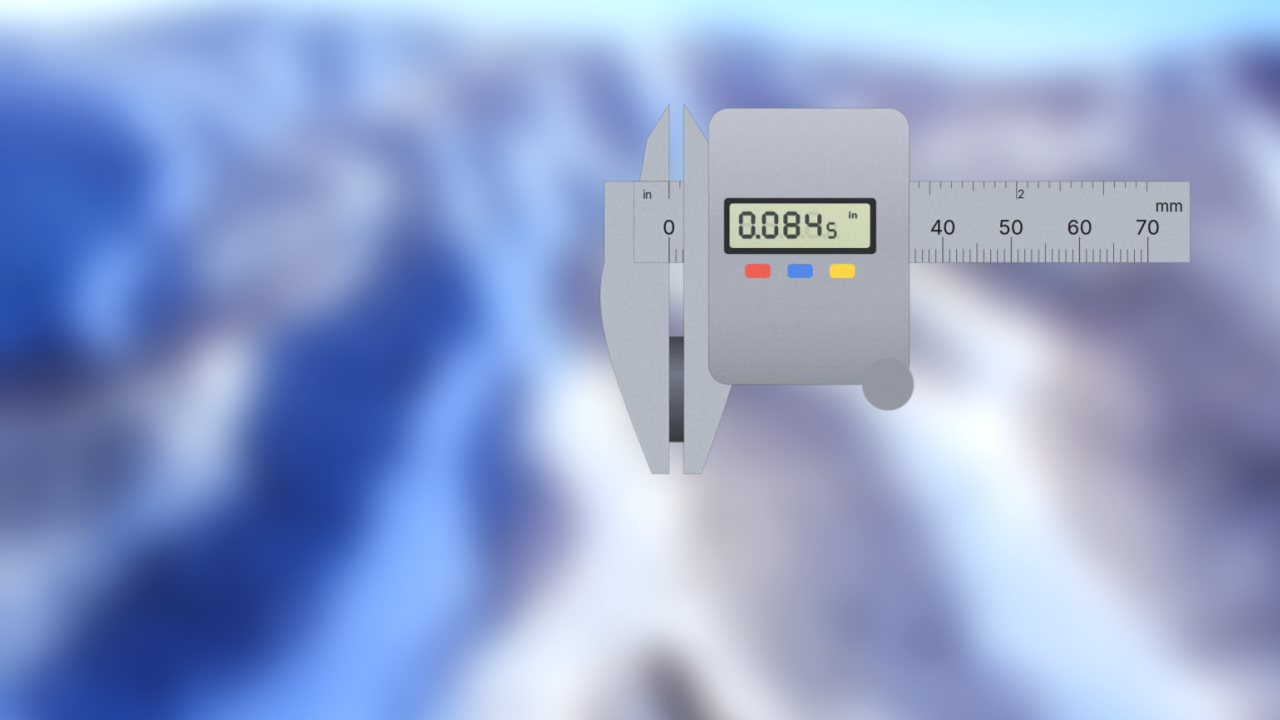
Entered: 0.0845 in
